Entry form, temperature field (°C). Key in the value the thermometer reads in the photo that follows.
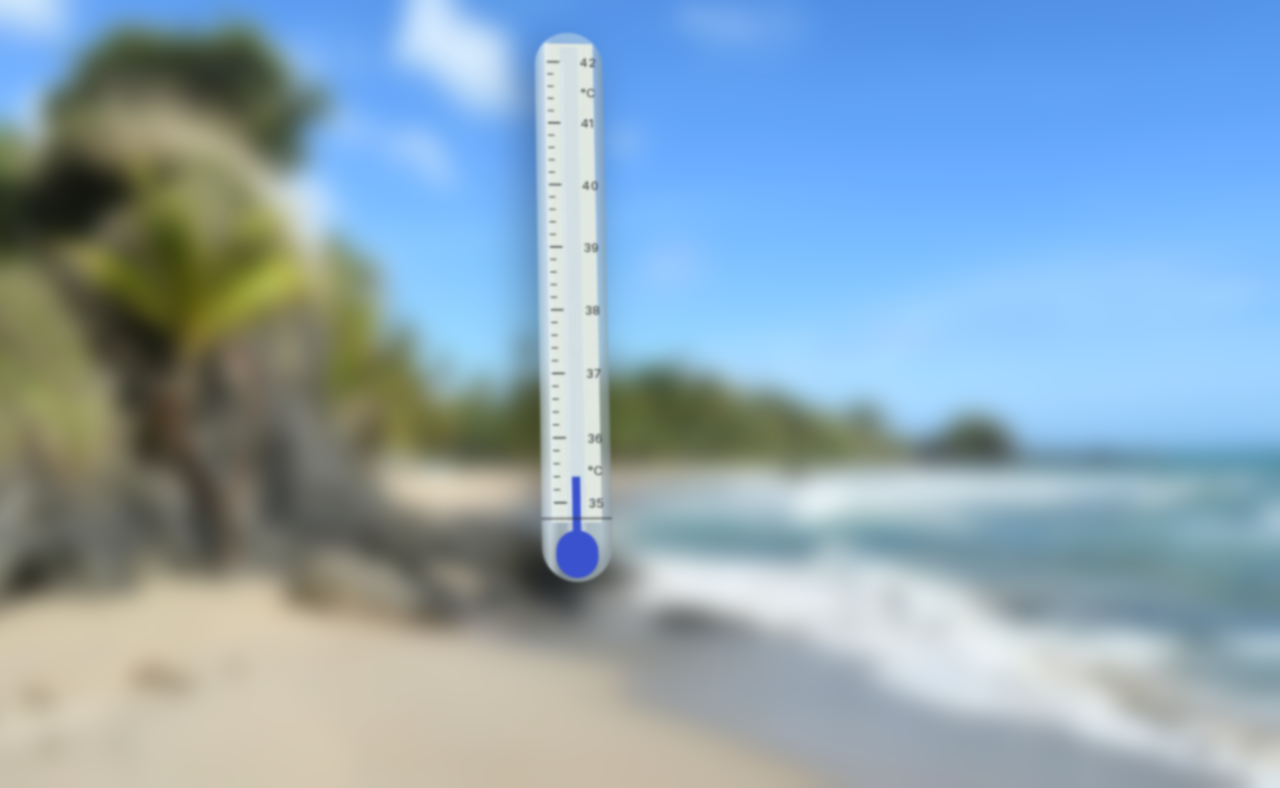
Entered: 35.4 °C
